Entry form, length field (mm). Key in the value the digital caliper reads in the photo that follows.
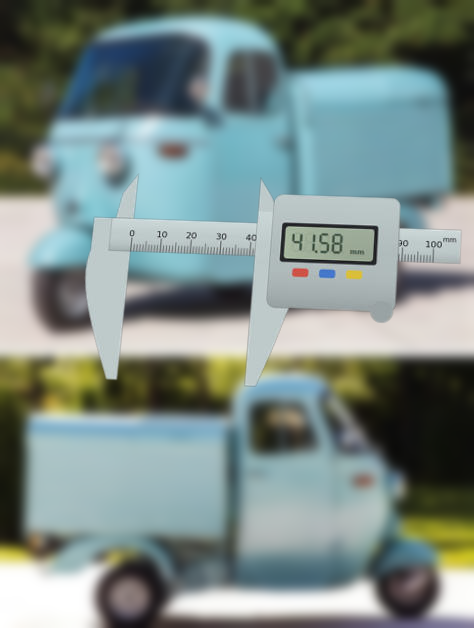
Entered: 41.58 mm
